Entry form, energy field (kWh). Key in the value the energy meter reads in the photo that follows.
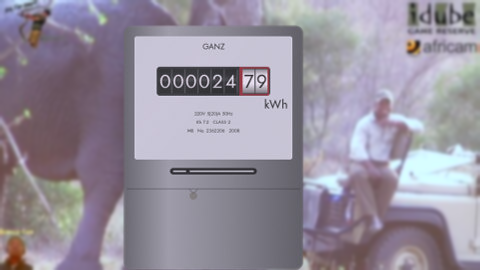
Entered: 24.79 kWh
